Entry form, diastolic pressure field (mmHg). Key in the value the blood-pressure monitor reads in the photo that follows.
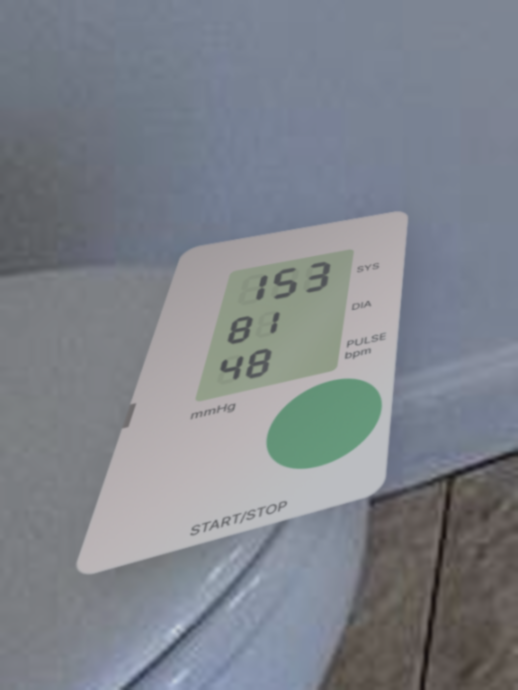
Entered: 81 mmHg
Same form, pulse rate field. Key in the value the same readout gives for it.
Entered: 48 bpm
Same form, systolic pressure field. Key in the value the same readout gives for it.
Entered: 153 mmHg
